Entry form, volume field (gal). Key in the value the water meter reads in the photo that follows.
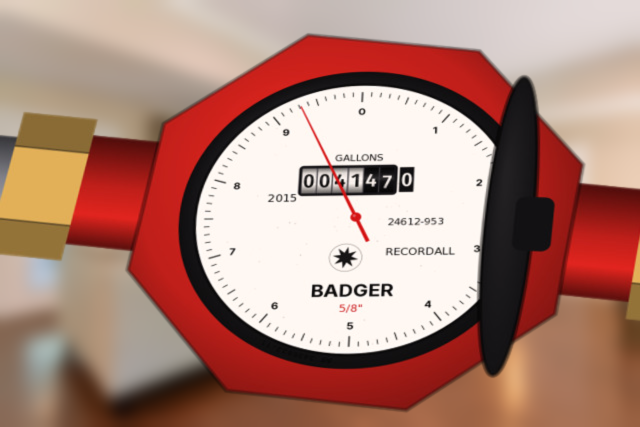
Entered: 41469.3 gal
